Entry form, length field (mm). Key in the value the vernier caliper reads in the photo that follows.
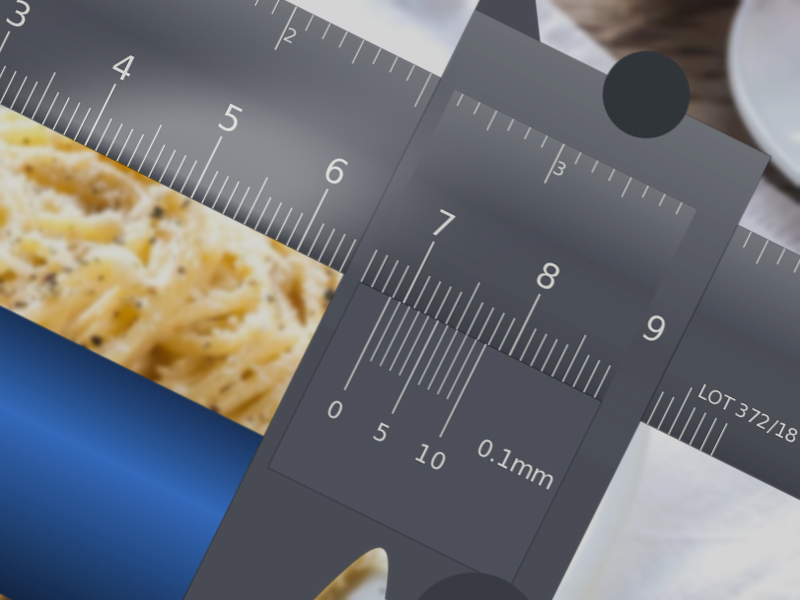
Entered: 68.8 mm
